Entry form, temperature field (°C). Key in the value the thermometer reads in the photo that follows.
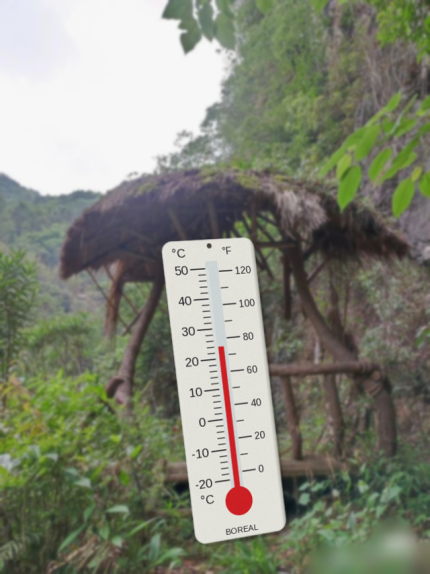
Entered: 24 °C
